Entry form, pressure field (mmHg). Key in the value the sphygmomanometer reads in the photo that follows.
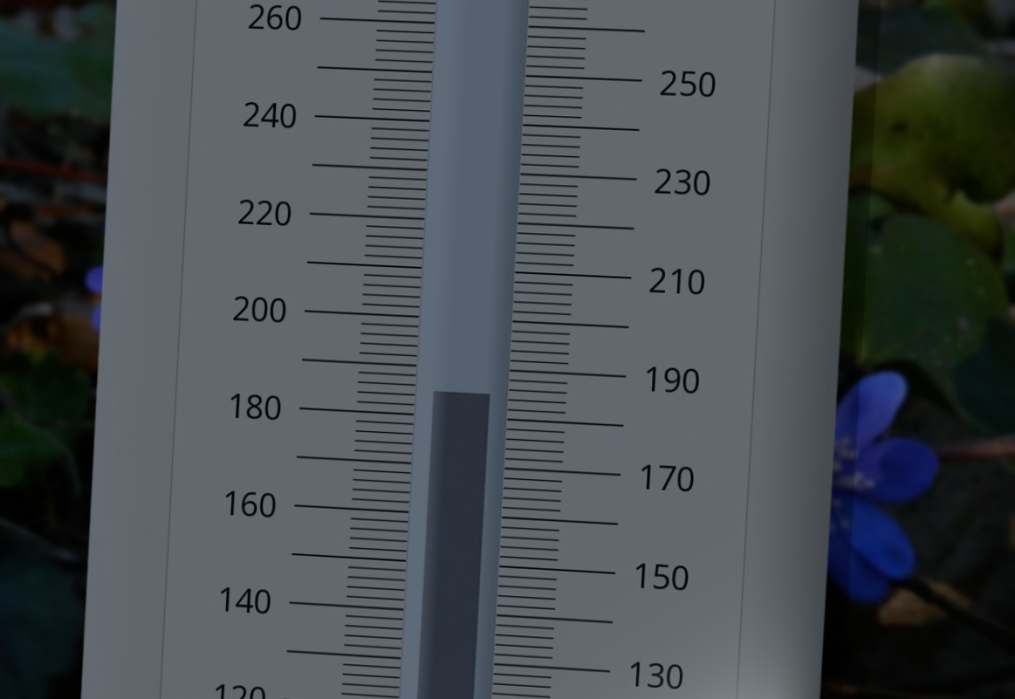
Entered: 185 mmHg
